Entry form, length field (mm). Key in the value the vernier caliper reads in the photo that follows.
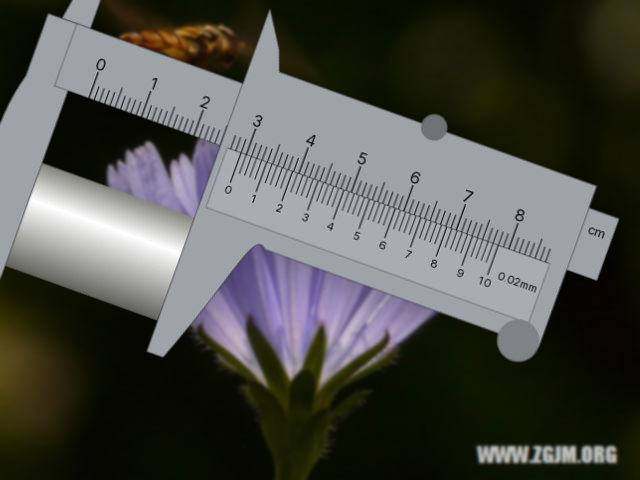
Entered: 29.0 mm
